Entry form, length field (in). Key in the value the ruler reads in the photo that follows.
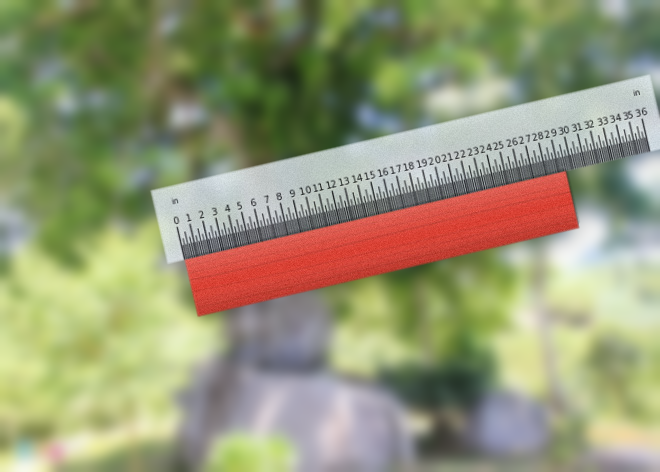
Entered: 29.5 in
